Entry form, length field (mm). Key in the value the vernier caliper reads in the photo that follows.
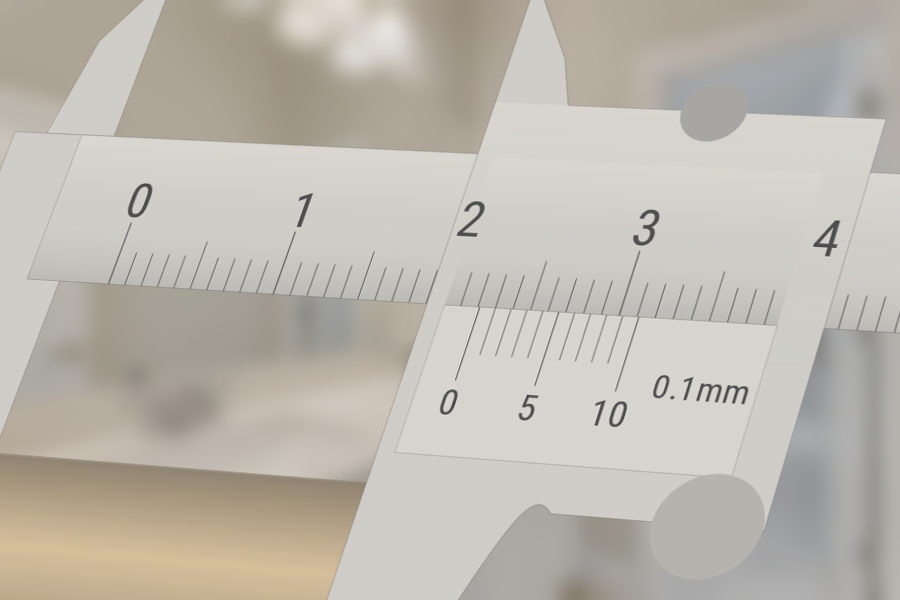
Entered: 22.1 mm
